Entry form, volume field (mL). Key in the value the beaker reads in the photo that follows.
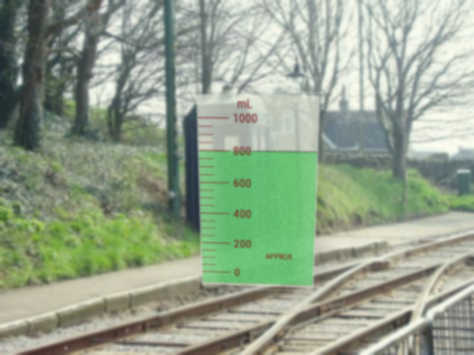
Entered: 800 mL
